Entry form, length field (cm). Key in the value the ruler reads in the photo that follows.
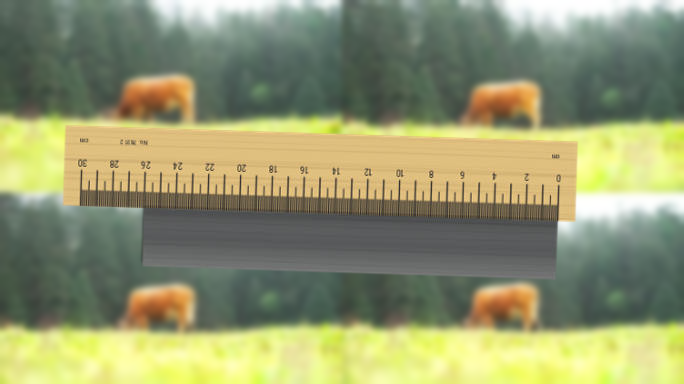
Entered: 26 cm
